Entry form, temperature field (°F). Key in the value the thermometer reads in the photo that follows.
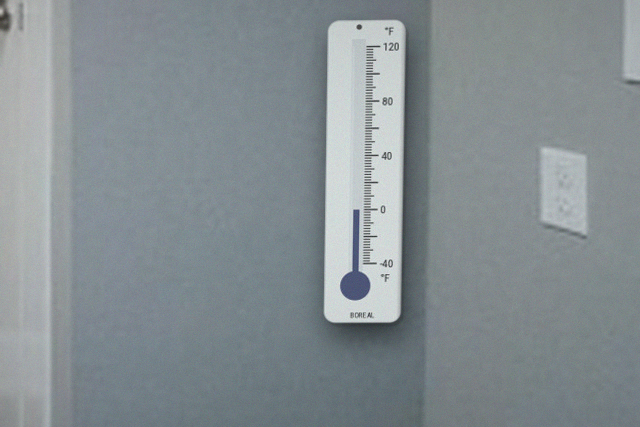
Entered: 0 °F
